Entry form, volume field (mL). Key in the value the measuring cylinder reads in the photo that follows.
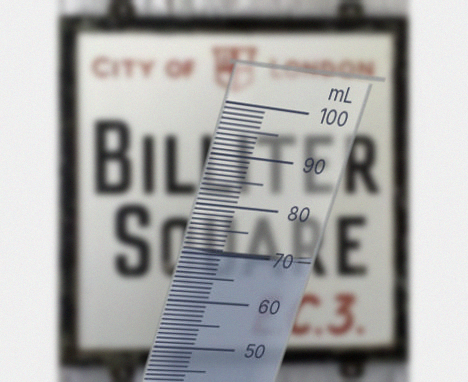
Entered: 70 mL
